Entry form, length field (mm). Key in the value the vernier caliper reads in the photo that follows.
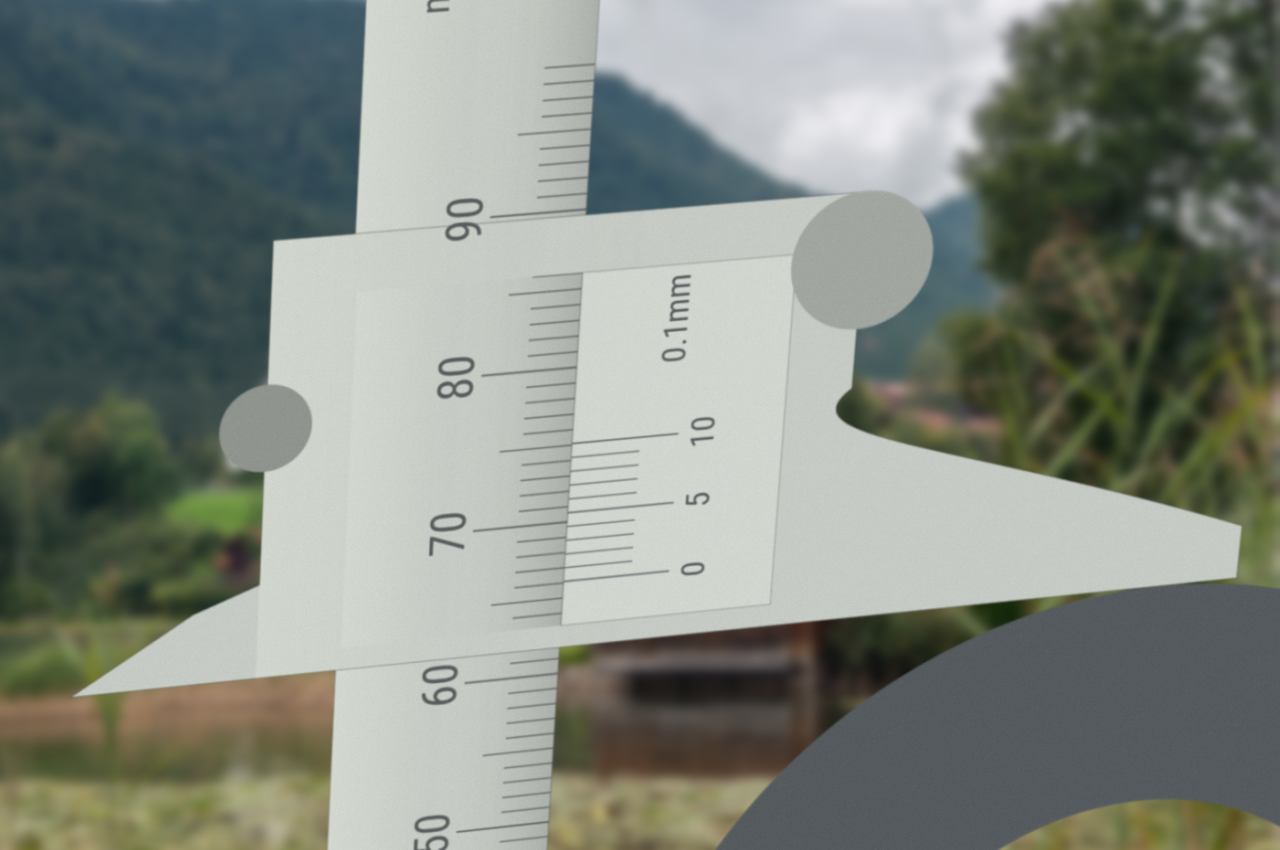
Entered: 66.1 mm
